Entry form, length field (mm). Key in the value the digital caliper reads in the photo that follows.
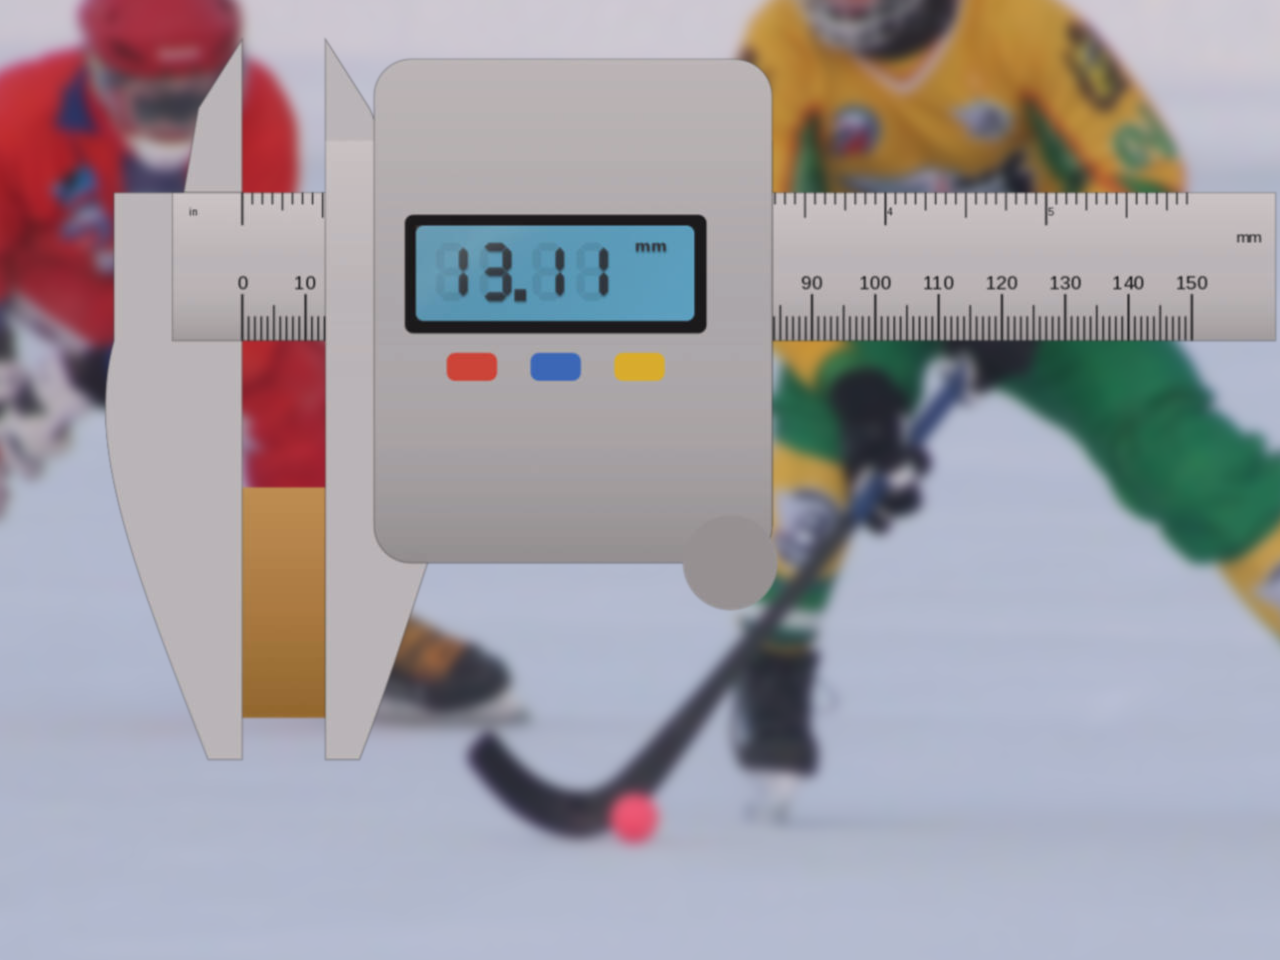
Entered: 13.11 mm
